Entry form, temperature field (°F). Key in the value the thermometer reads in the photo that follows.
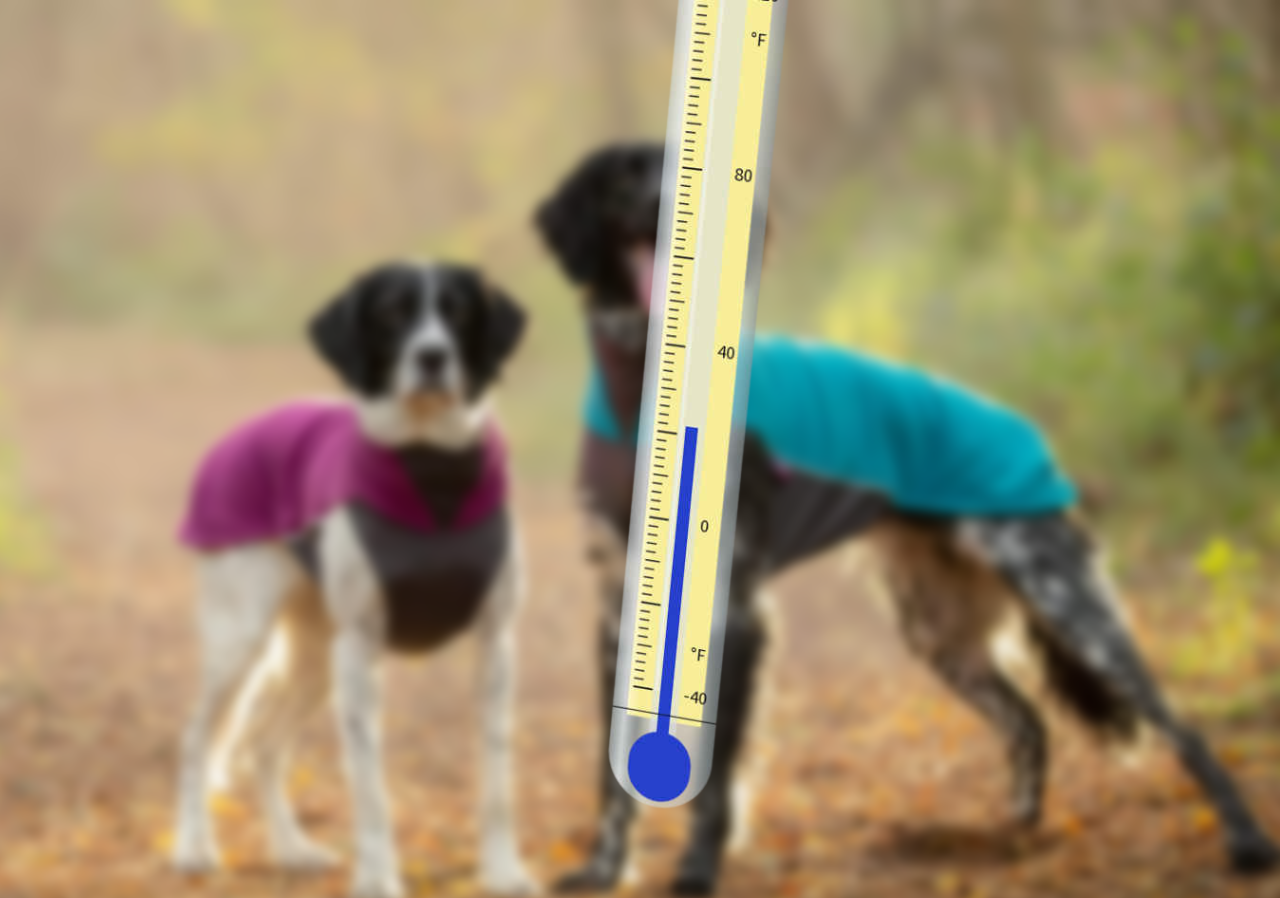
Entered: 22 °F
